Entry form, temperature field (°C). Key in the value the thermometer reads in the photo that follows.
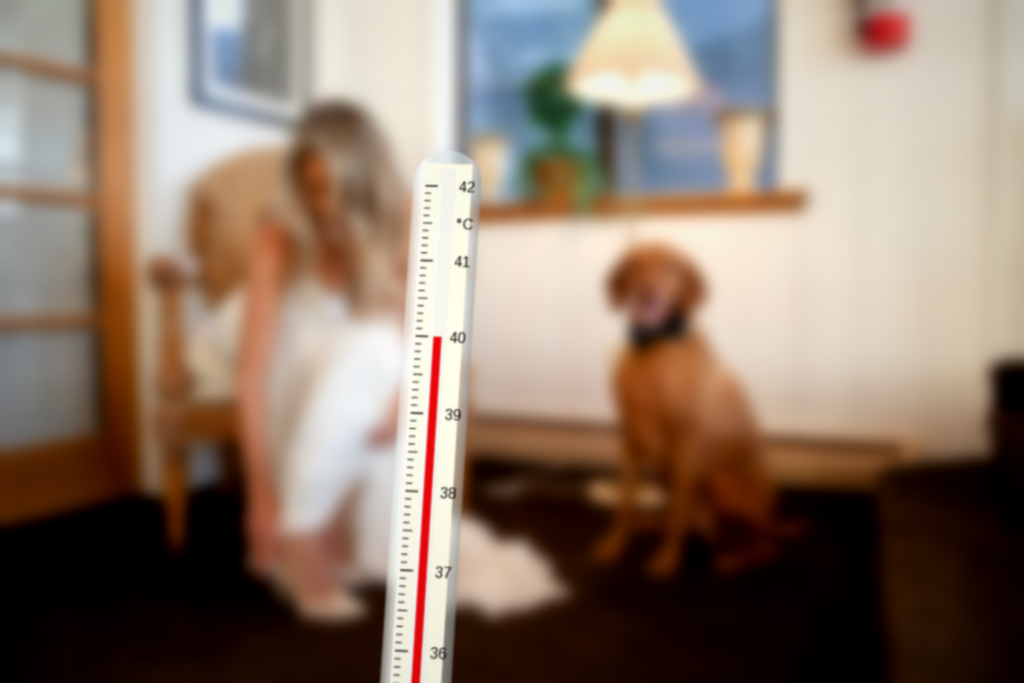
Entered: 40 °C
